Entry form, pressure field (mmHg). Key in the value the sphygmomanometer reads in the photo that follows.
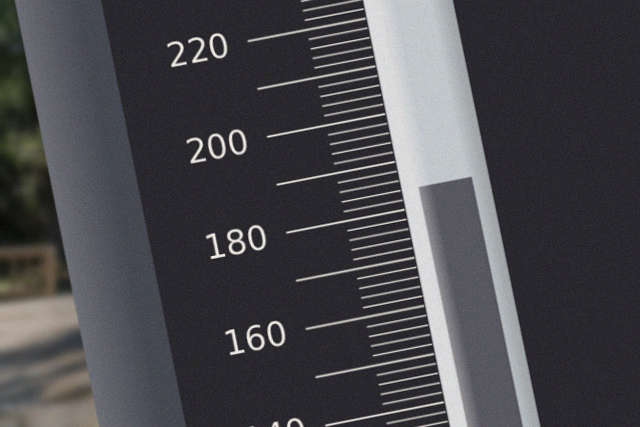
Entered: 184 mmHg
